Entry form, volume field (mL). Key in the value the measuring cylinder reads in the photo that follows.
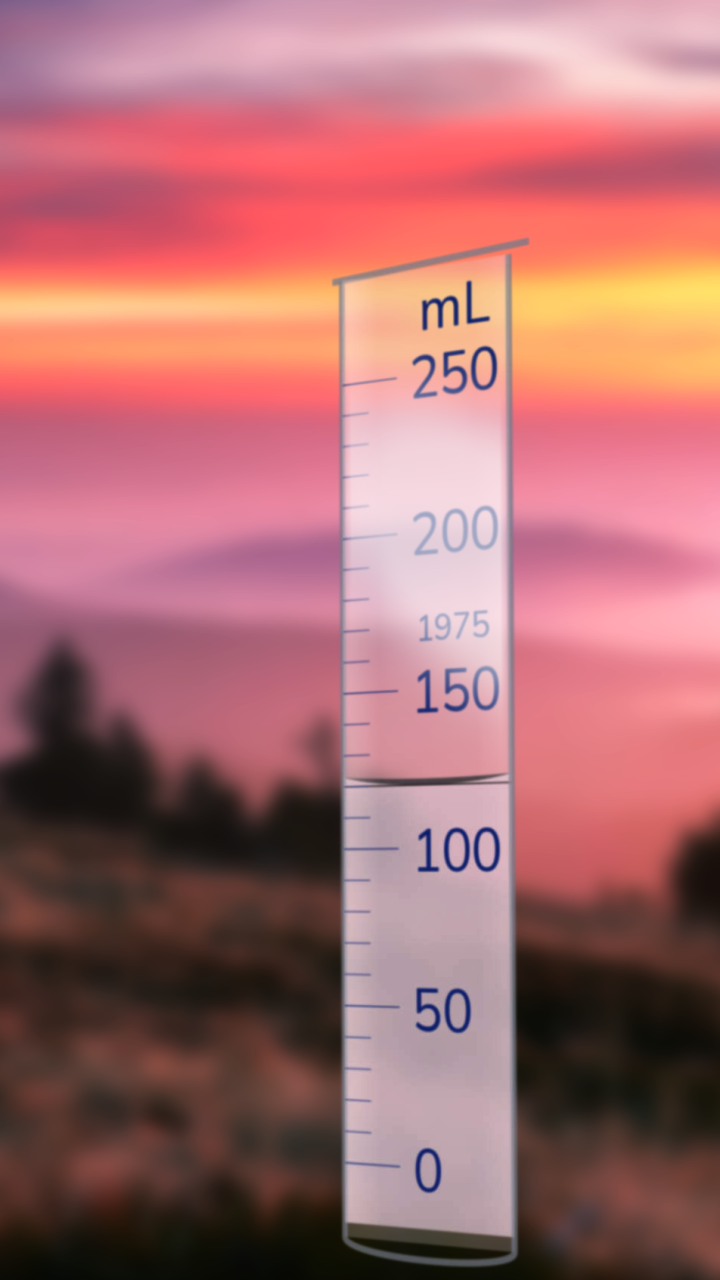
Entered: 120 mL
